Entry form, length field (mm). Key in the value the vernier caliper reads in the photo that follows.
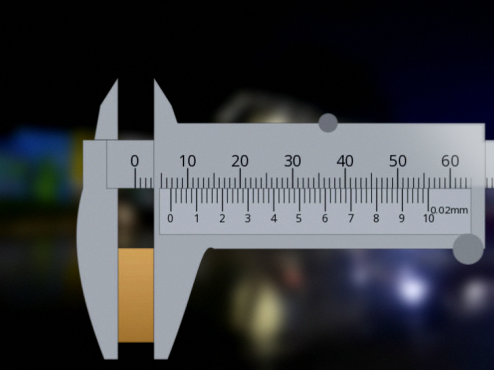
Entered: 6.8 mm
